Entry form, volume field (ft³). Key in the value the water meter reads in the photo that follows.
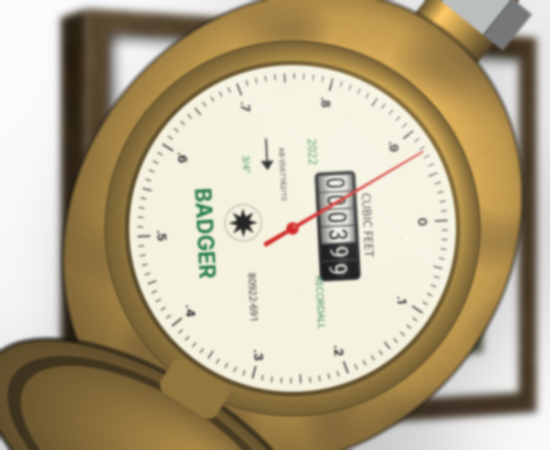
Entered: 398.92 ft³
